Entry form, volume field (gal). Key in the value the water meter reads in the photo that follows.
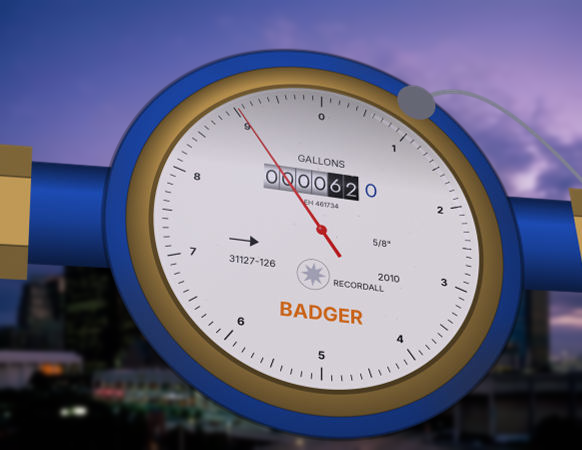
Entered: 619.0 gal
